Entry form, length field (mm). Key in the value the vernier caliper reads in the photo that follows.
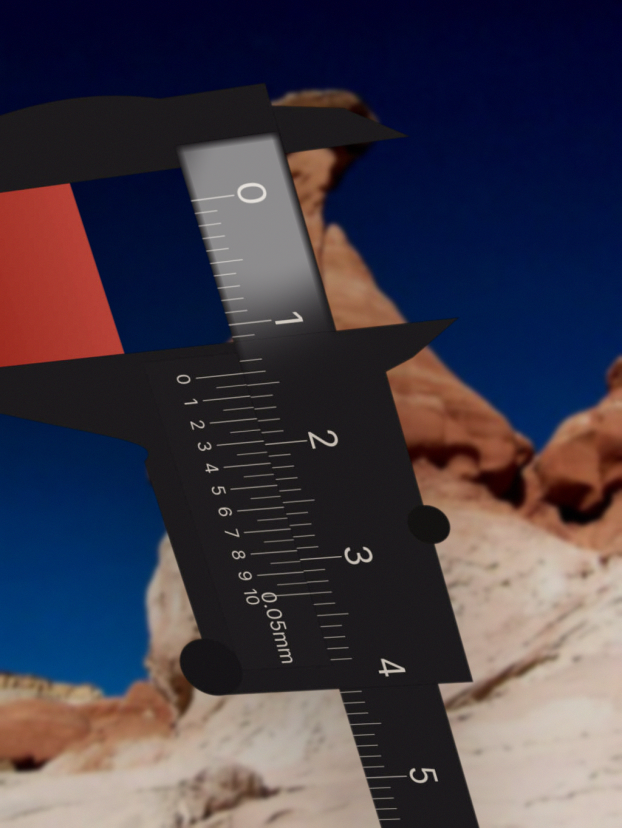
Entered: 14.0 mm
